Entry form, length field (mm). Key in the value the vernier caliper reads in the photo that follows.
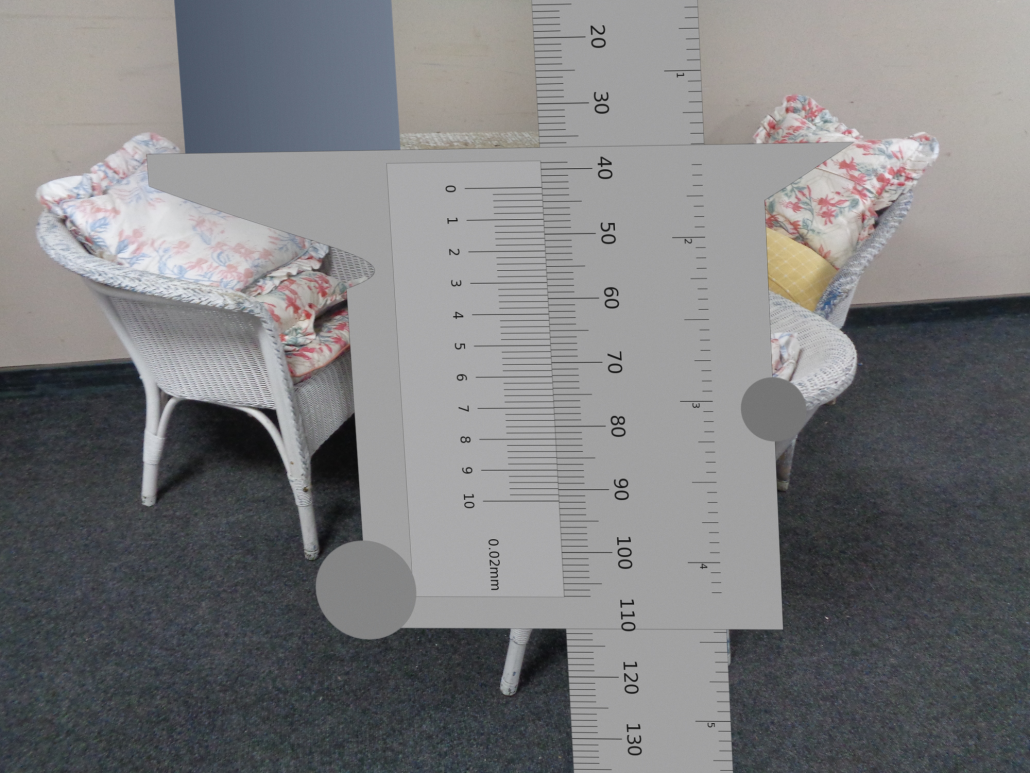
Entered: 42.8 mm
